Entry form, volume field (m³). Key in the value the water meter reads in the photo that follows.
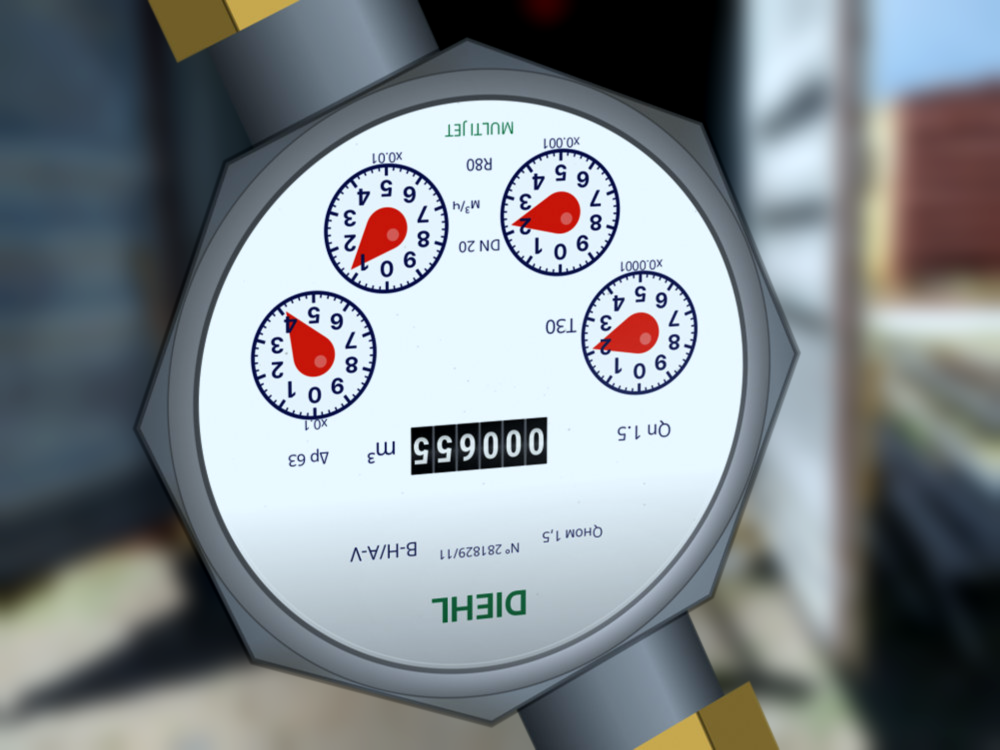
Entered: 655.4122 m³
